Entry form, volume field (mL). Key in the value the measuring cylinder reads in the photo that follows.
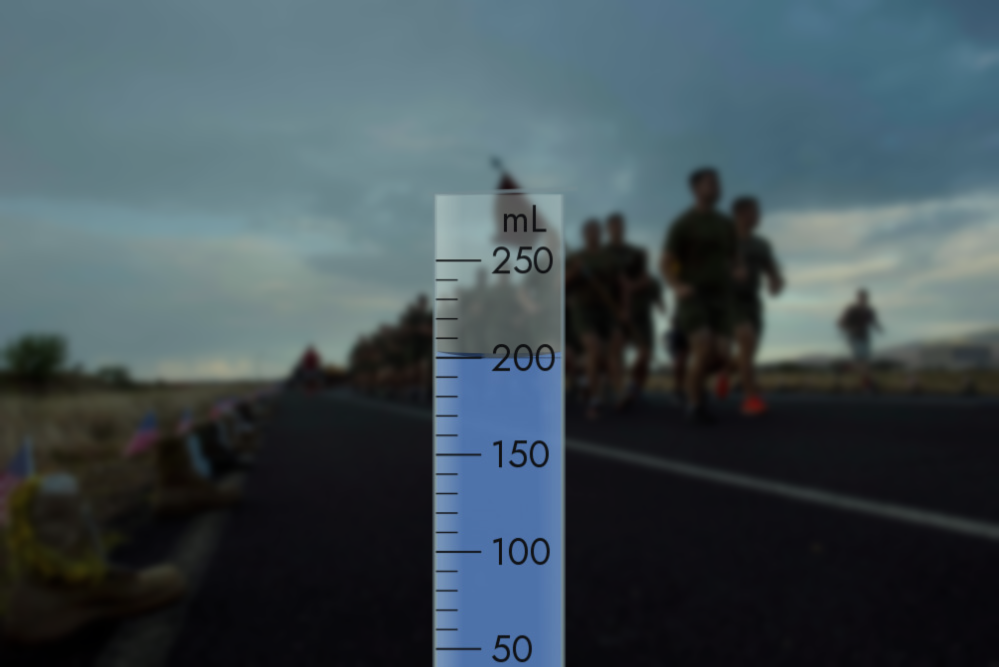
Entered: 200 mL
